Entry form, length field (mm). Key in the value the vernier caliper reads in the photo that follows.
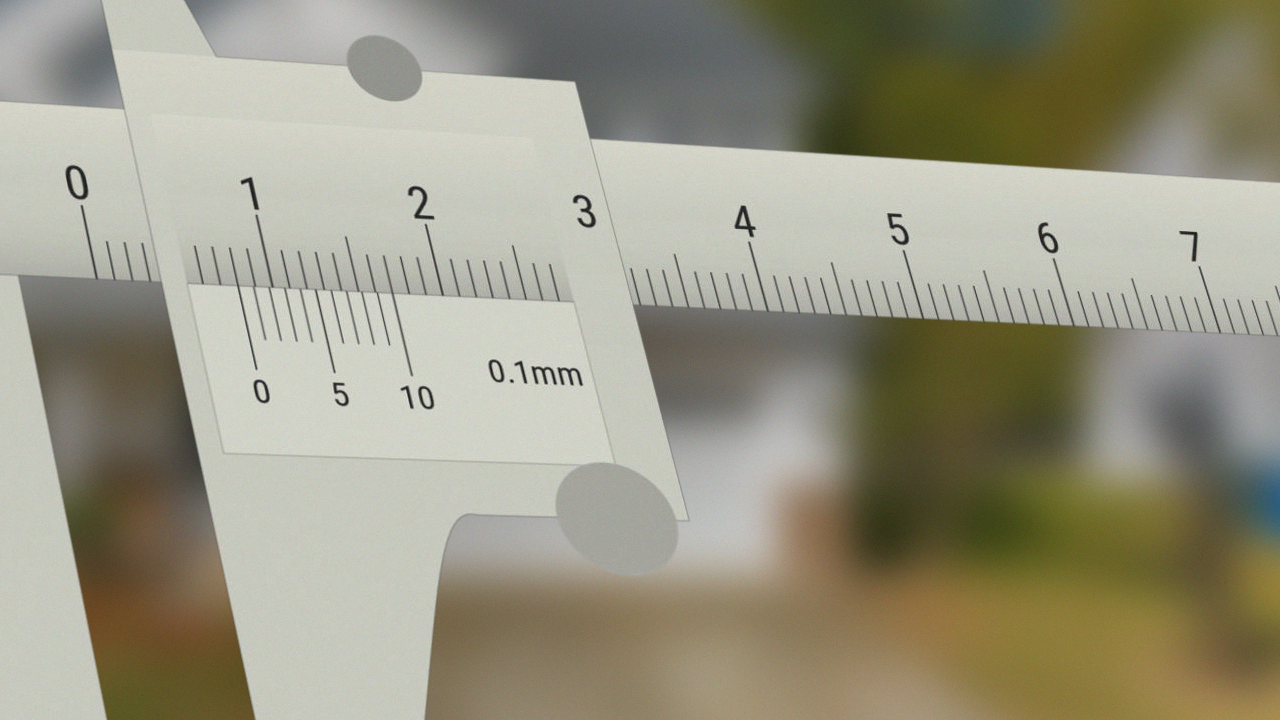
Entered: 8.0 mm
